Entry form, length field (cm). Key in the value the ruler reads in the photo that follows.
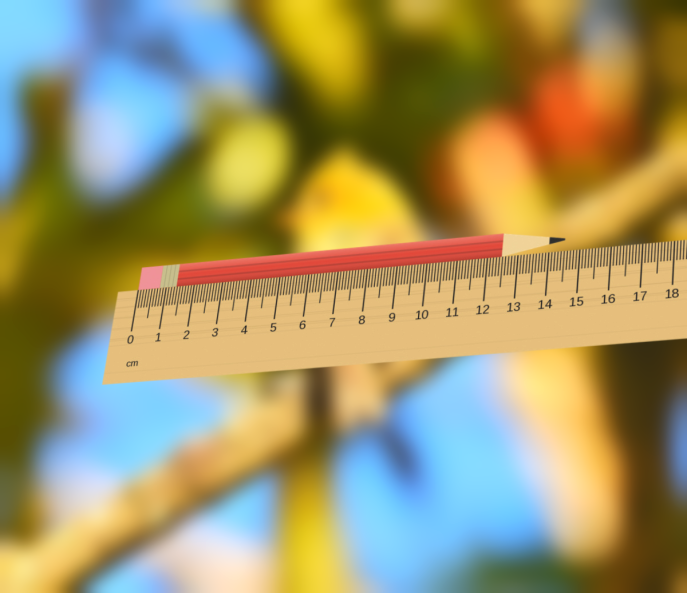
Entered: 14.5 cm
